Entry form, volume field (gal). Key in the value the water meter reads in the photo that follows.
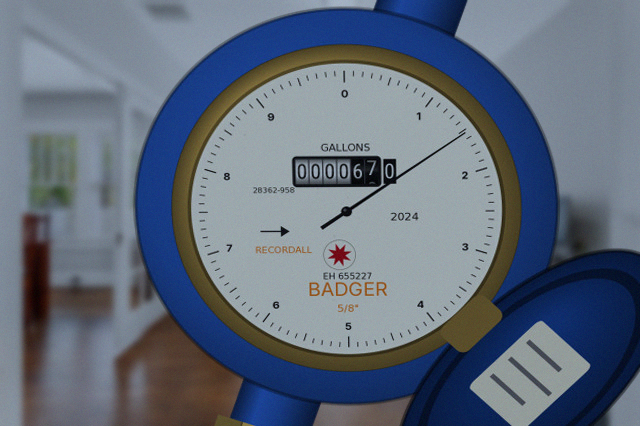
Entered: 671.5 gal
